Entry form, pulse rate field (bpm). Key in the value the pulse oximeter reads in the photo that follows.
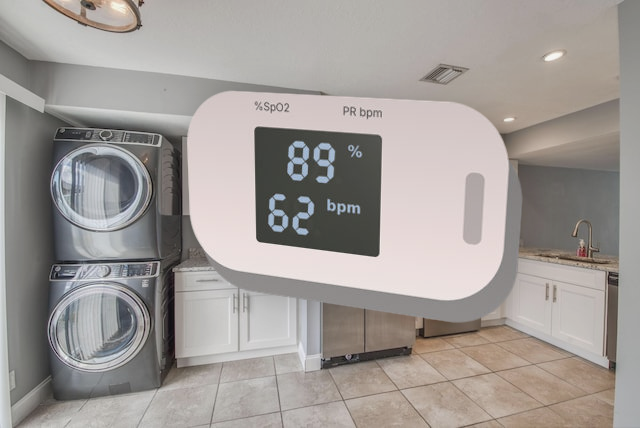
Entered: 62 bpm
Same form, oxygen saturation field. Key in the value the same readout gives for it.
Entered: 89 %
